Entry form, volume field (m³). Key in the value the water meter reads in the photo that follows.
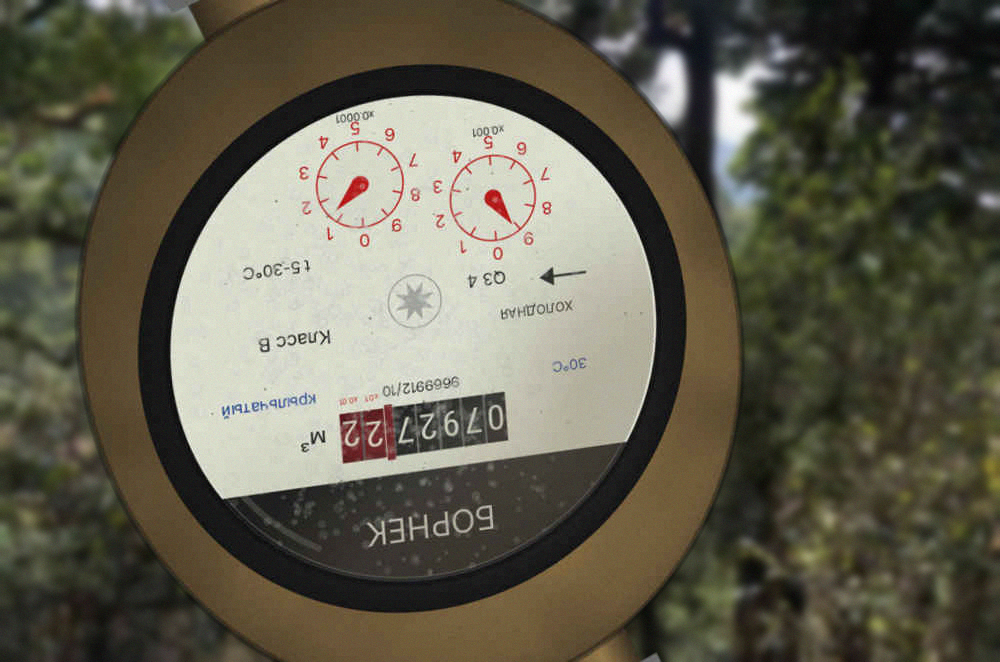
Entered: 7927.2191 m³
